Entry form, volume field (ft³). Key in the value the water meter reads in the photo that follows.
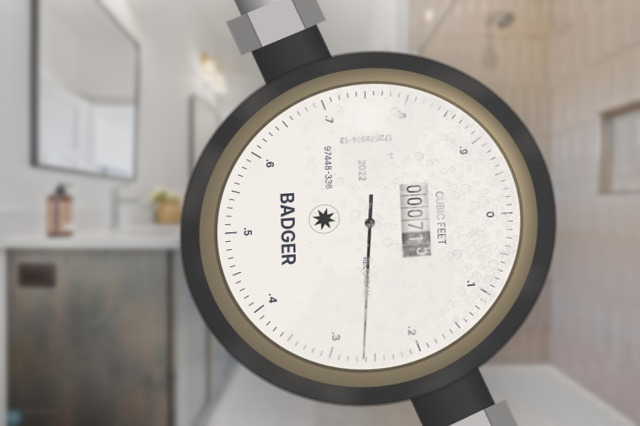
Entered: 715.26 ft³
